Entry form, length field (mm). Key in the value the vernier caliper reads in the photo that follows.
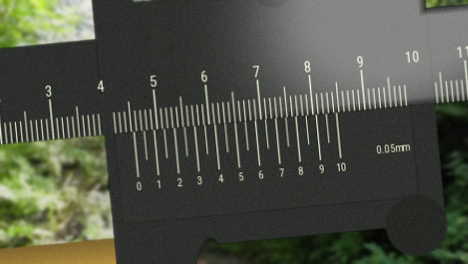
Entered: 45.5 mm
